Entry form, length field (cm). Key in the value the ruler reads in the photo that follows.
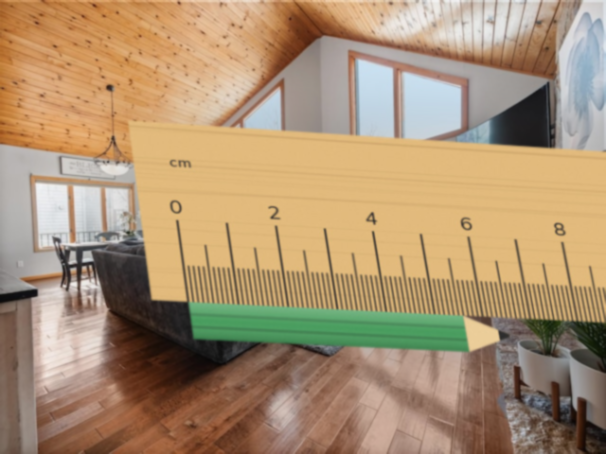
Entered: 6.5 cm
